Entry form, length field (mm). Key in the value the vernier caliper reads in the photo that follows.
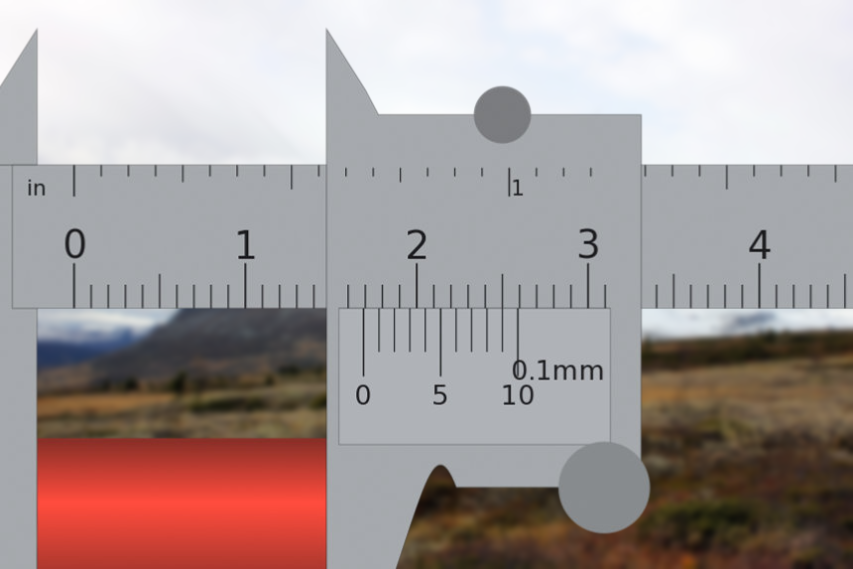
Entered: 16.9 mm
